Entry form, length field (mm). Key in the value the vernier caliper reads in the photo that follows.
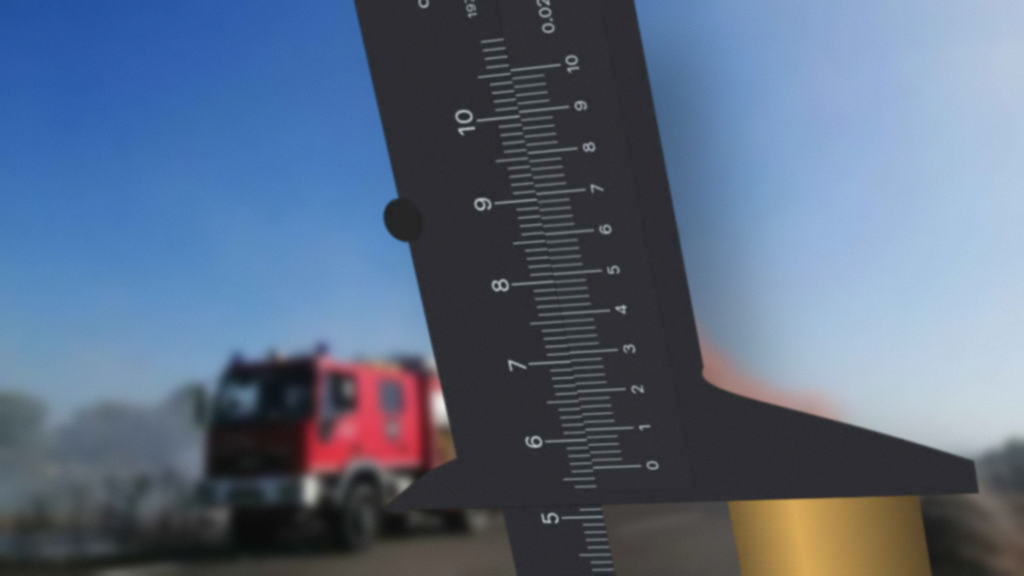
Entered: 56.4 mm
